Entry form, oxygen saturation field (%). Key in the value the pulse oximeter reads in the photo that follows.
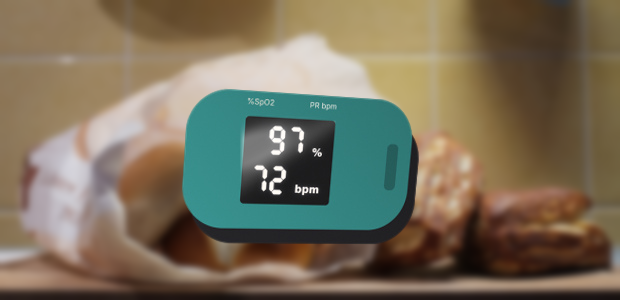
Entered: 97 %
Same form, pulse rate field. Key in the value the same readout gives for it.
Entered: 72 bpm
